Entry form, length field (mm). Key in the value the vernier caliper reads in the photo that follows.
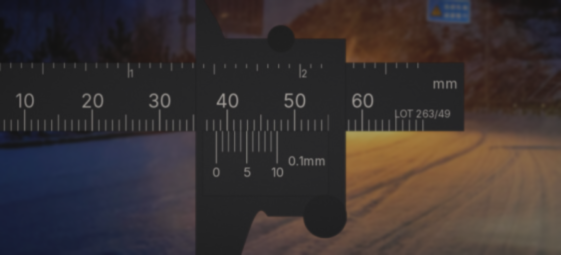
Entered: 38.4 mm
